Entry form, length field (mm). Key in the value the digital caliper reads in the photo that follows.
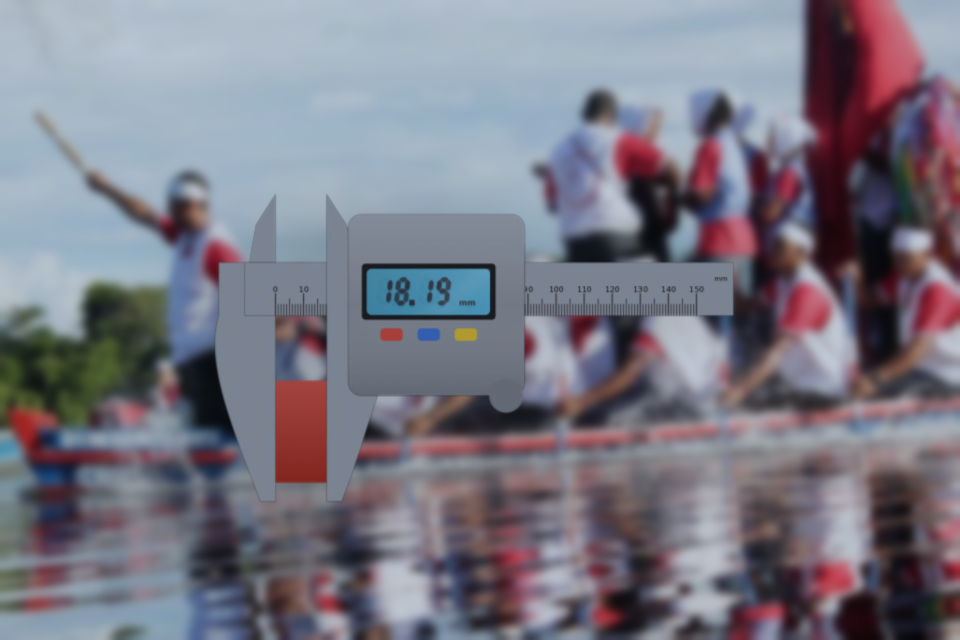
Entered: 18.19 mm
